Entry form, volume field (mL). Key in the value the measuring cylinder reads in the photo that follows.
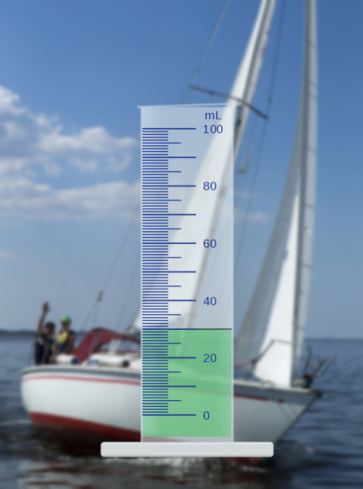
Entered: 30 mL
